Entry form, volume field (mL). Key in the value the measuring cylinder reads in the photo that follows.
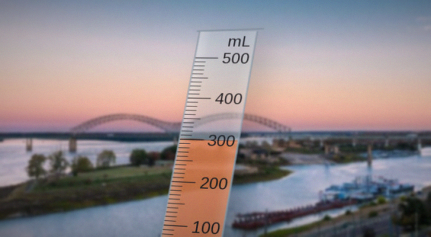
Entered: 300 mL
